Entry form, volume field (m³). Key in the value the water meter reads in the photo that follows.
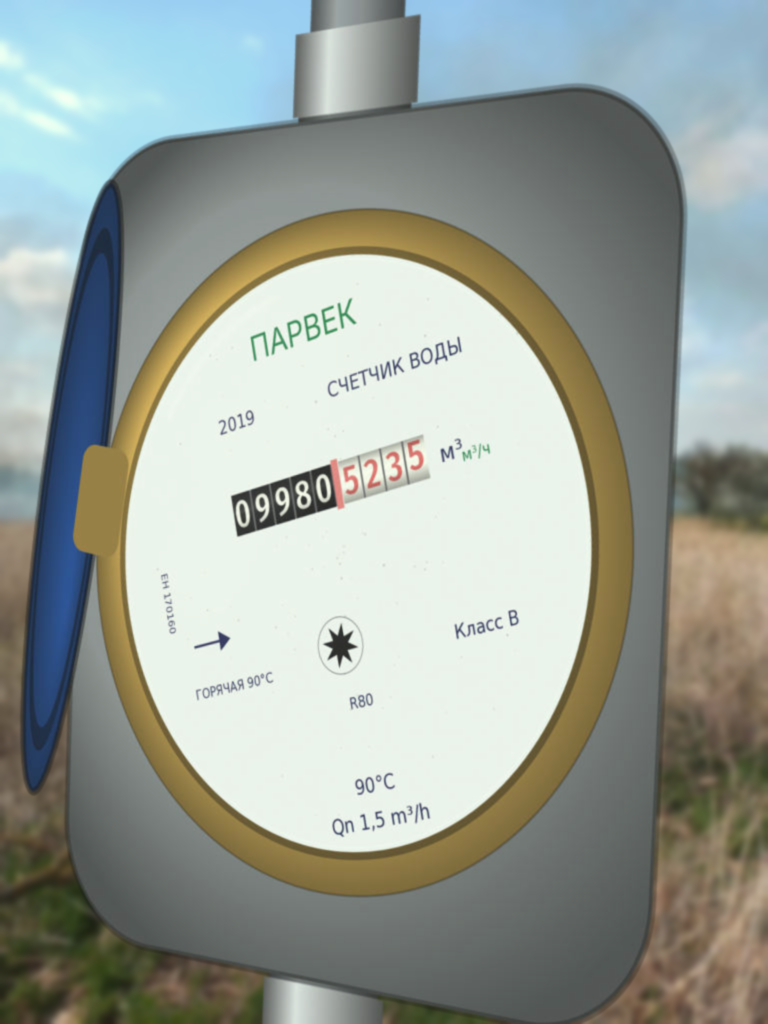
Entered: 9980.5235 m³
